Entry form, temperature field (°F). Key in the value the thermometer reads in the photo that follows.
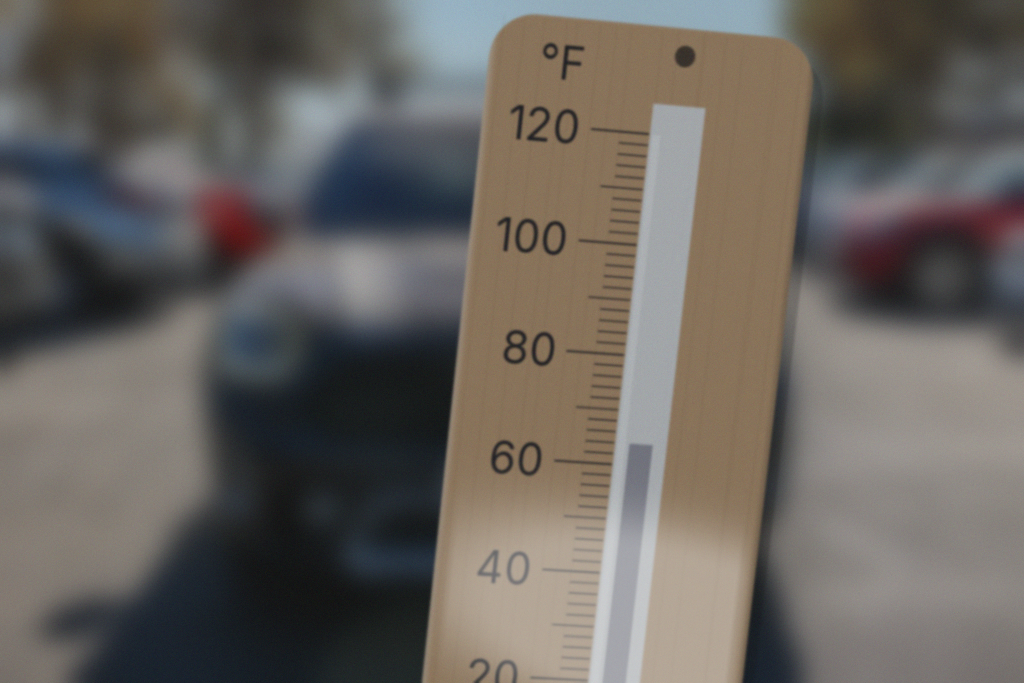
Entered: 64 °F
